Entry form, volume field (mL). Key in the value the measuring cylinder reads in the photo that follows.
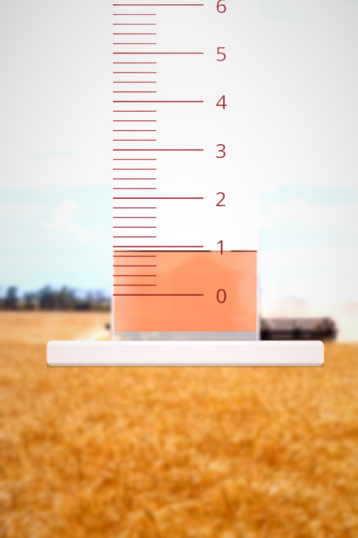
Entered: 0.9 mL
